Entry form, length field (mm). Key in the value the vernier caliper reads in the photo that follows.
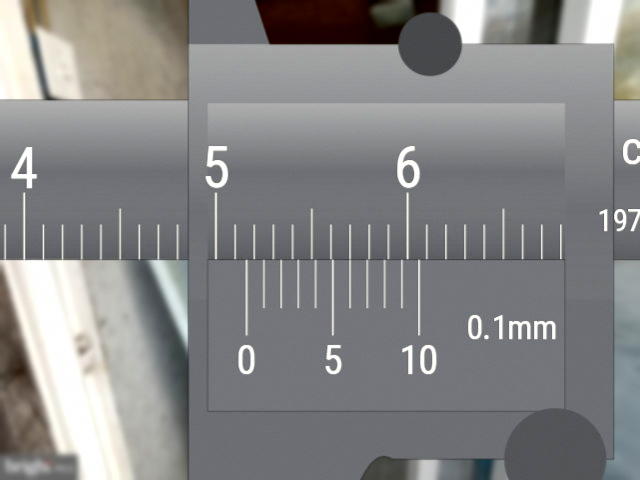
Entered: 51.6 mm
